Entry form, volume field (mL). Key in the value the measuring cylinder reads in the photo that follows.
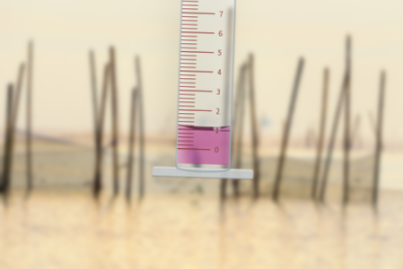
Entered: 1 mL
